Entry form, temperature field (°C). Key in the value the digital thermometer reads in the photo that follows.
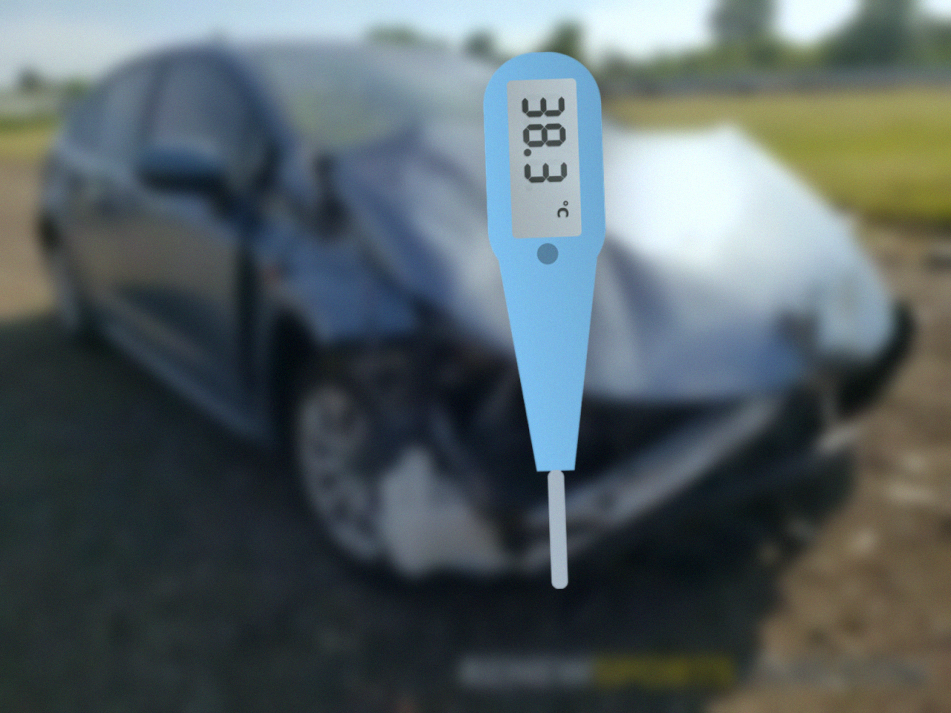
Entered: 38.3 °C
